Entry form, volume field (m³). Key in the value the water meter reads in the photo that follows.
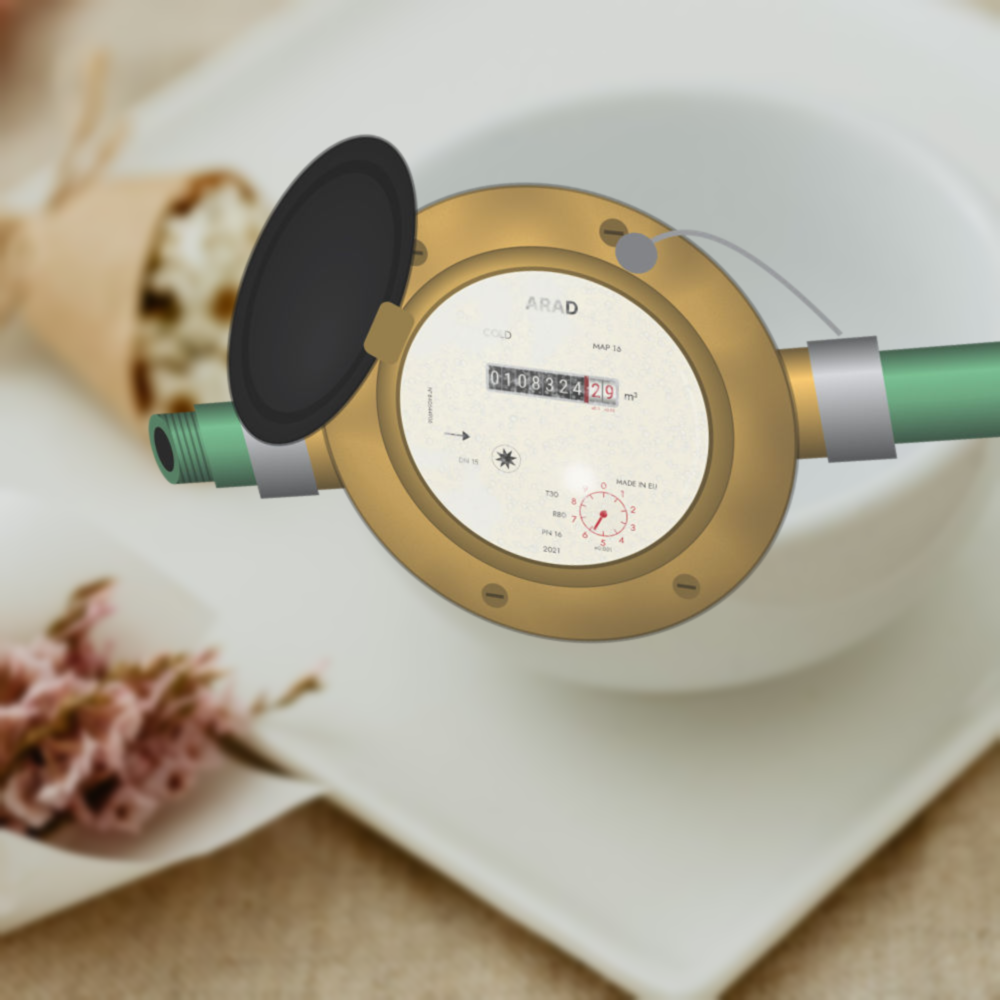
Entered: 108324.295 m³
